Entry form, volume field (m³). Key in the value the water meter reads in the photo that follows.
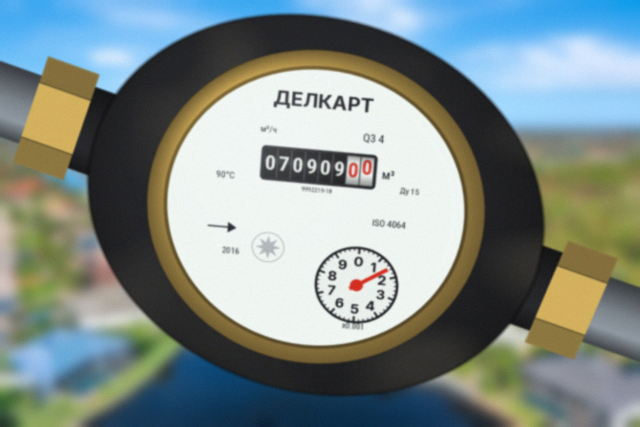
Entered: 70909.001 m³
